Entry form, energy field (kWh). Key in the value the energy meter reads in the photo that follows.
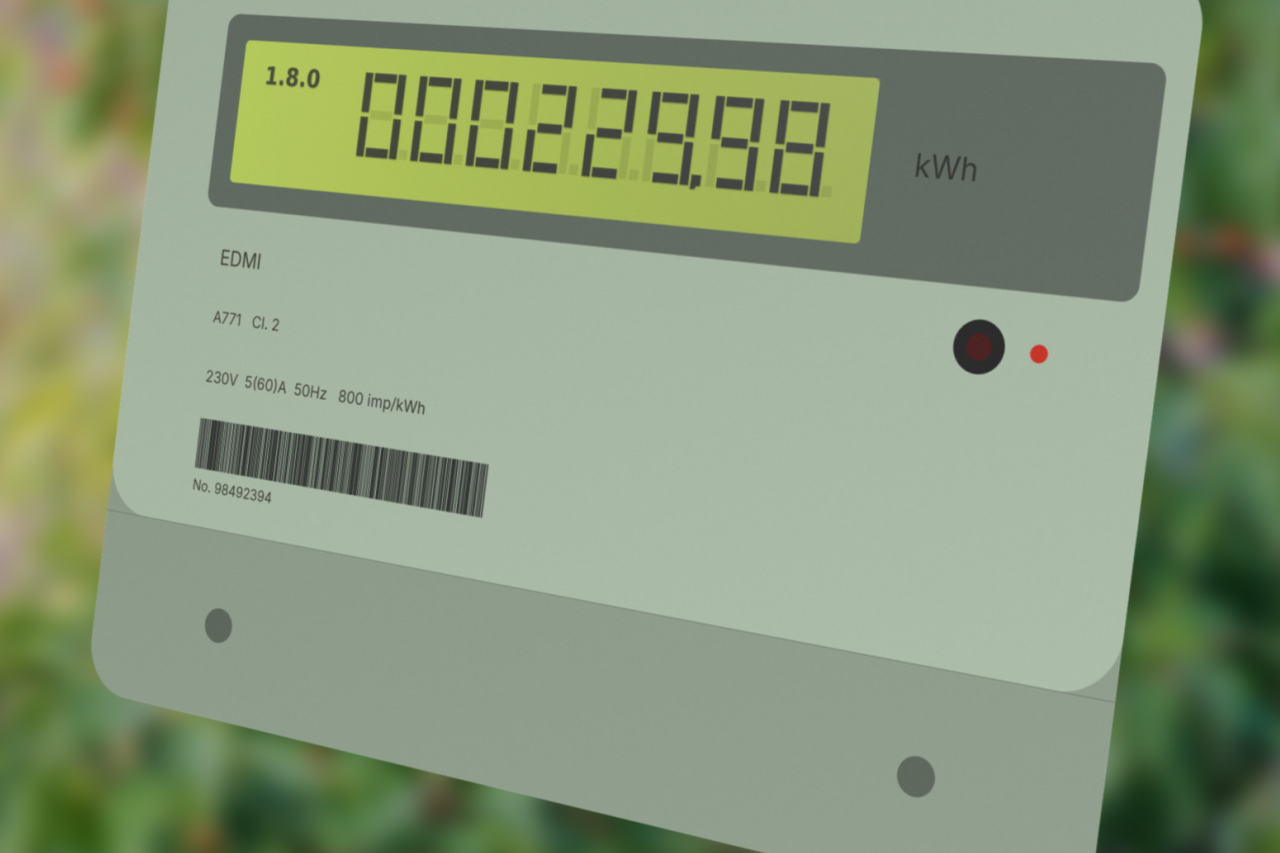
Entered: 229.98 kWh
